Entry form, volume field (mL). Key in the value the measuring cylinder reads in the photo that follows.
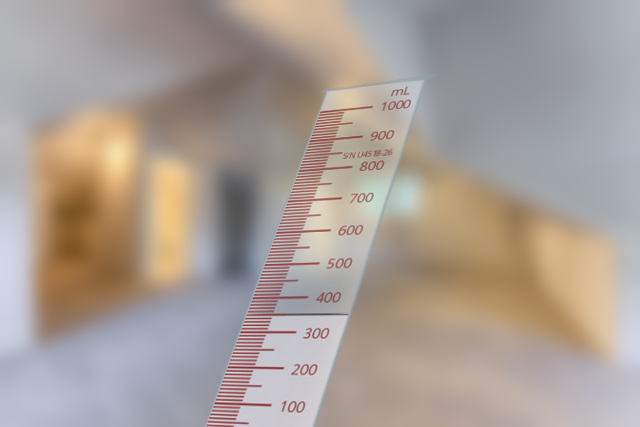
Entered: 350 mL
